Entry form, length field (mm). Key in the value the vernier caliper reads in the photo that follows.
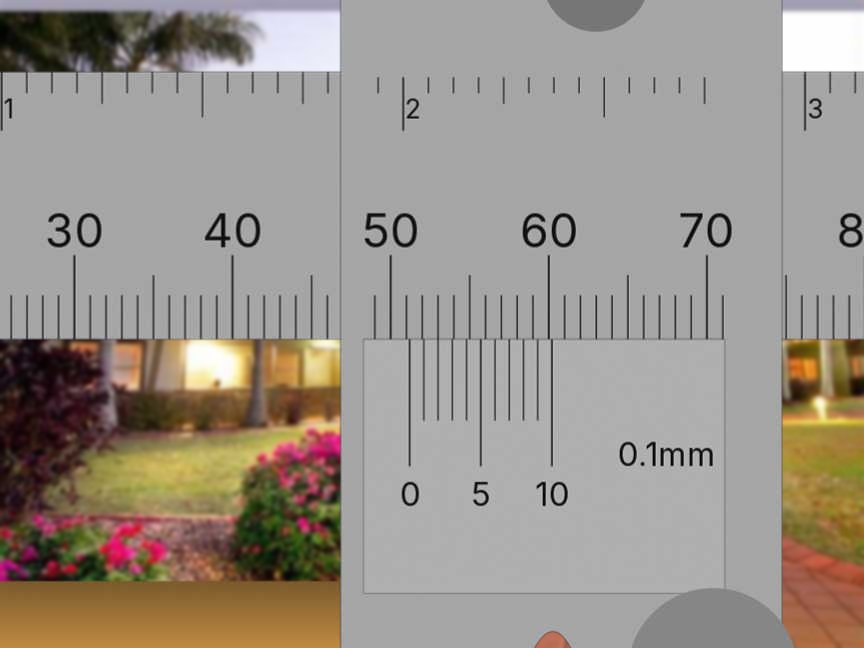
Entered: 51.2 mm
